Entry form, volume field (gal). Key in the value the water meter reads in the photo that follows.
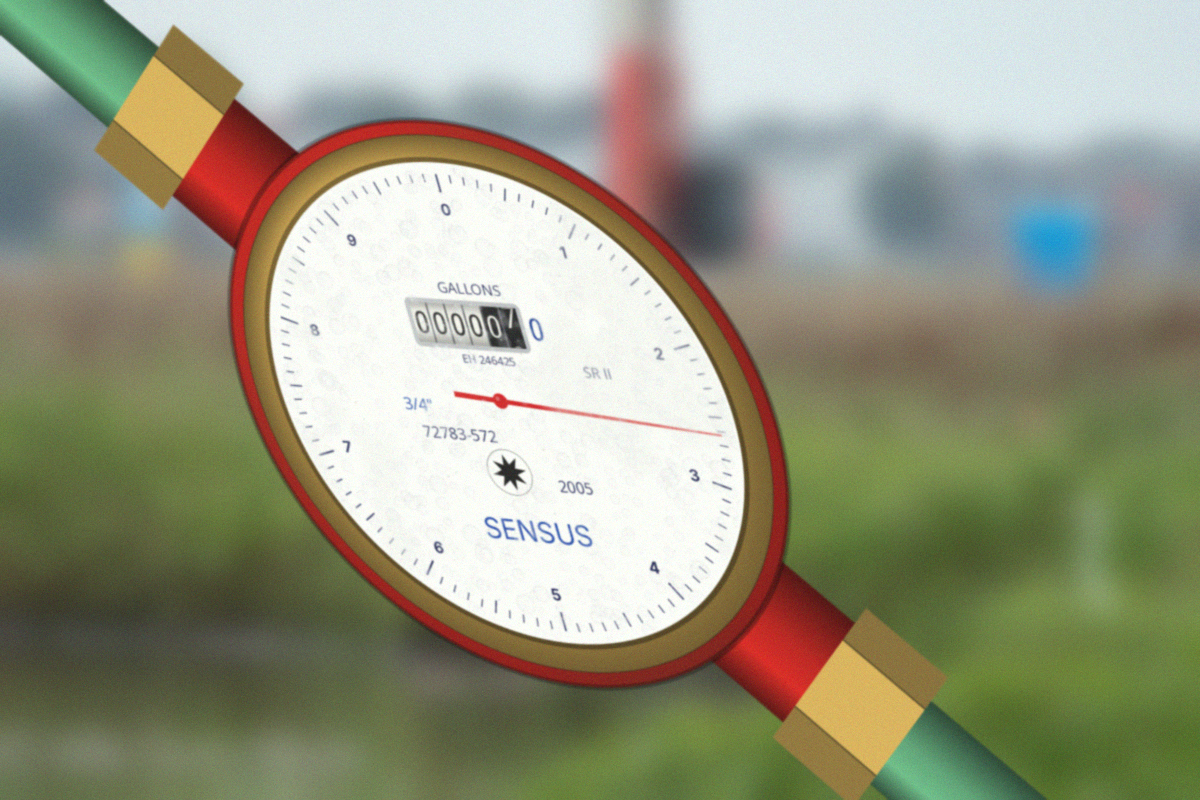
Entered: 72.6 gal
